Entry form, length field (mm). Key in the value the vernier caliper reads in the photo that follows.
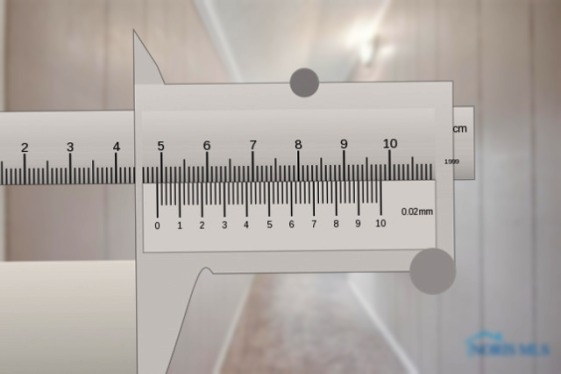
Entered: 49.0 mm
